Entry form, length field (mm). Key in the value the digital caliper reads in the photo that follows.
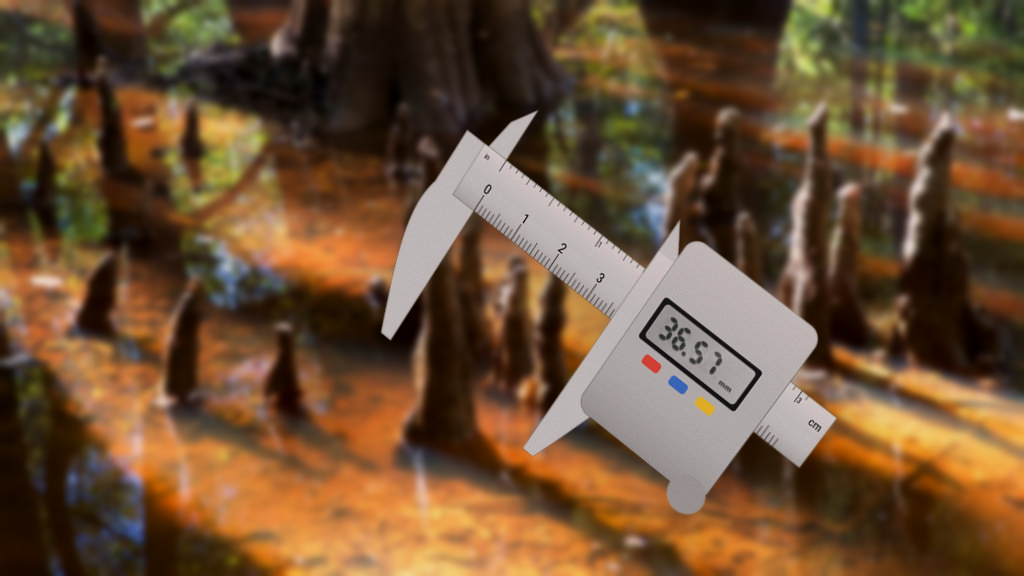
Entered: 36.57 mm
